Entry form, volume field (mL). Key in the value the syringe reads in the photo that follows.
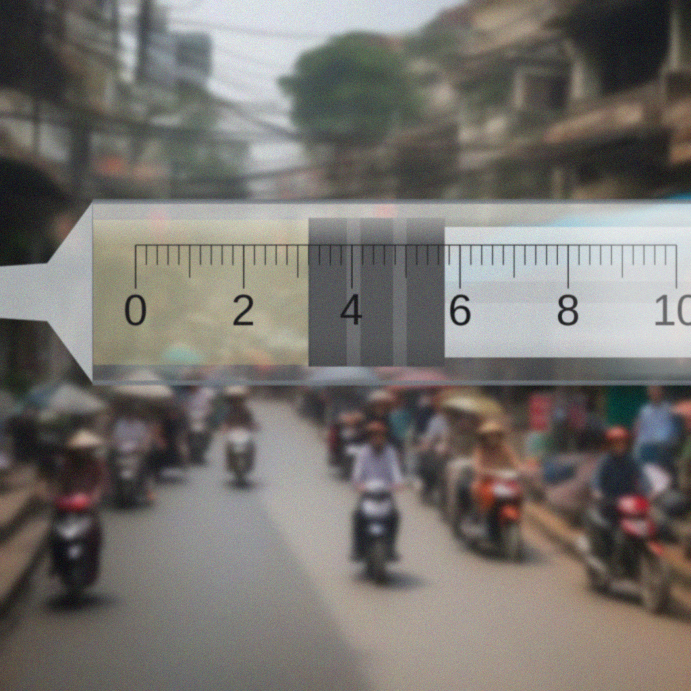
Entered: 3.2 mL
